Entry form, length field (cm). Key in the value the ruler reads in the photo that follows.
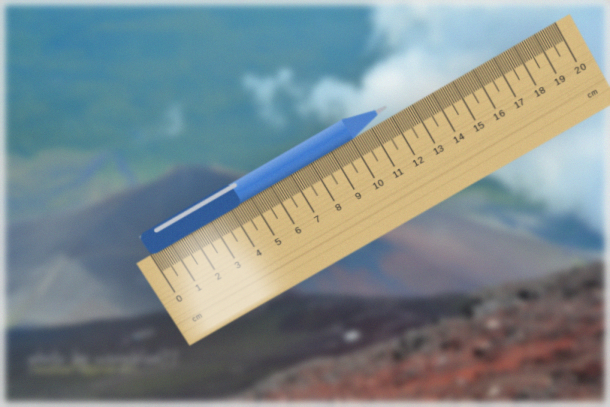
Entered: 12 cm
